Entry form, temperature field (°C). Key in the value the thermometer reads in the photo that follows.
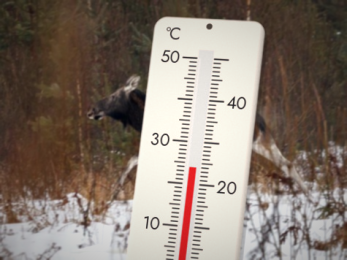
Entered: 24 °C
